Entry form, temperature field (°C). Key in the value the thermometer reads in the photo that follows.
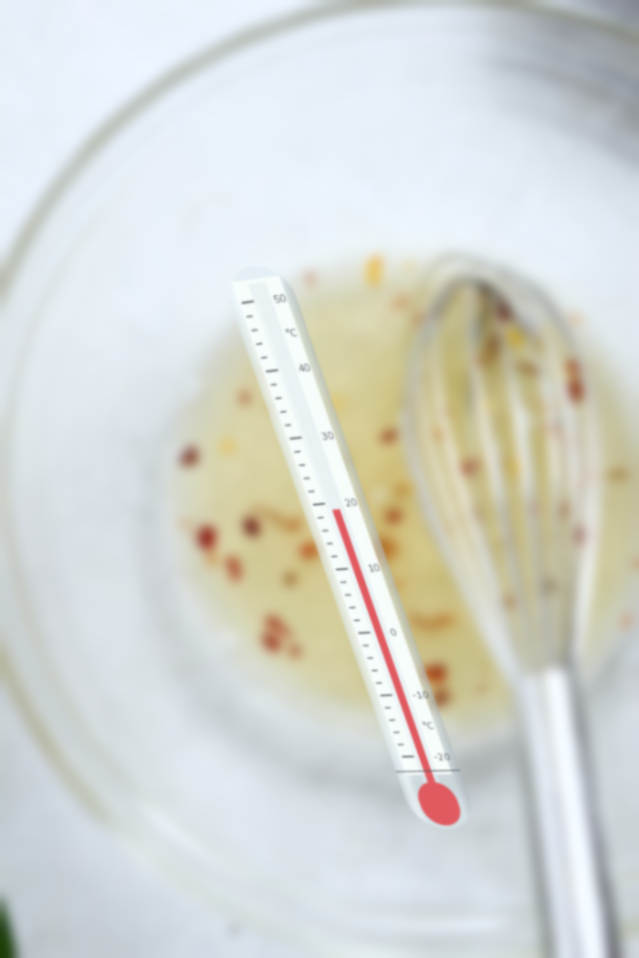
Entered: 19 °C
